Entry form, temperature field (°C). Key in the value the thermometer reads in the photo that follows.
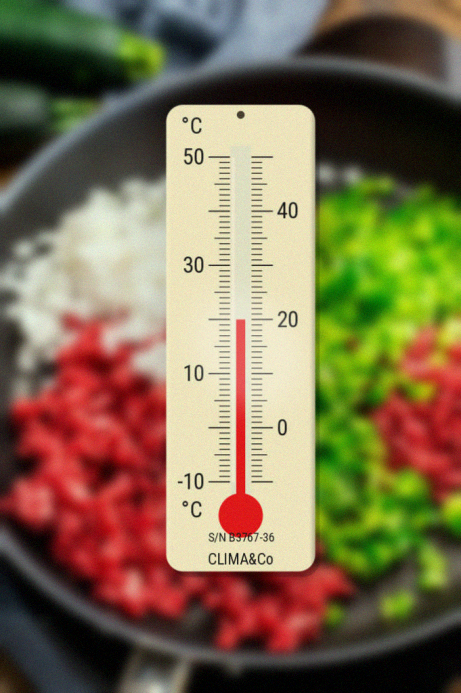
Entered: 20 °C
